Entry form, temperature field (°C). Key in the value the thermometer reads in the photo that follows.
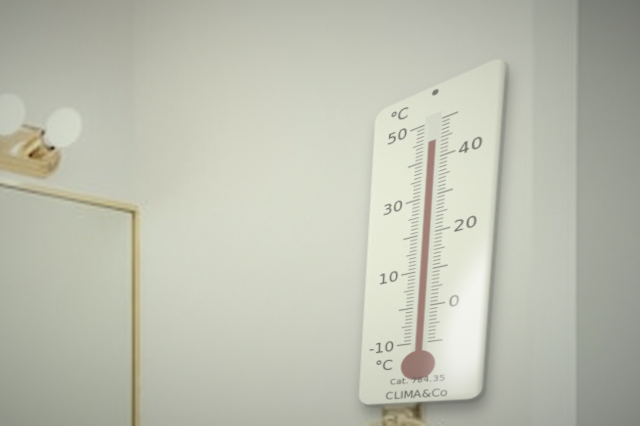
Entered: 45 °C
